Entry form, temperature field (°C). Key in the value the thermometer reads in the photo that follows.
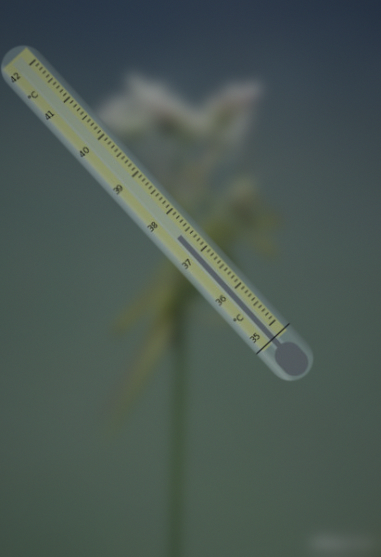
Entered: 37.5 °C
